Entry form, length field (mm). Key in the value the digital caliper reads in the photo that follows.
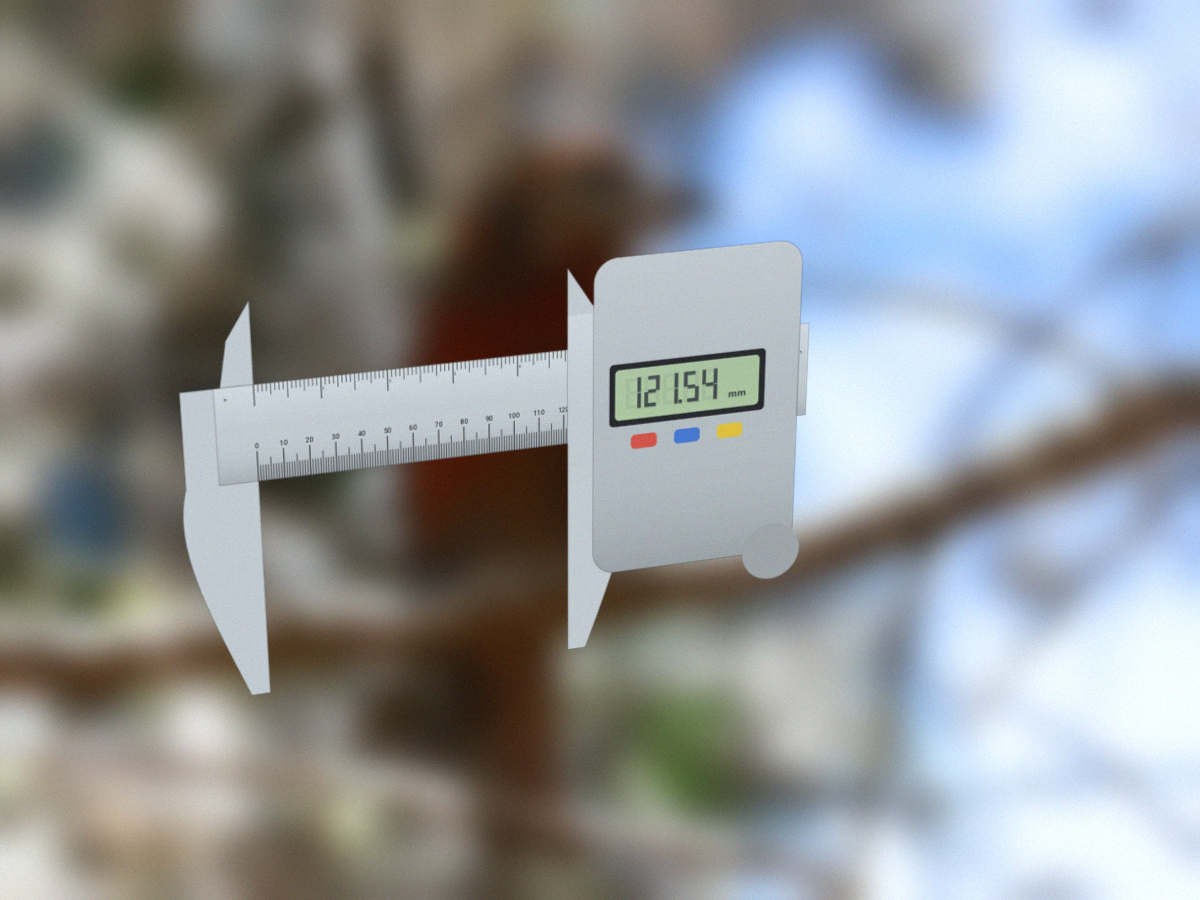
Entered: 121.54 mm
